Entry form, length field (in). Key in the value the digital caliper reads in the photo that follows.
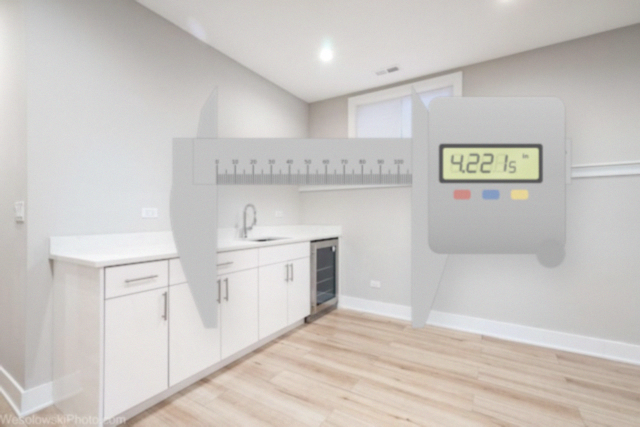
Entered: 4.2215 in
